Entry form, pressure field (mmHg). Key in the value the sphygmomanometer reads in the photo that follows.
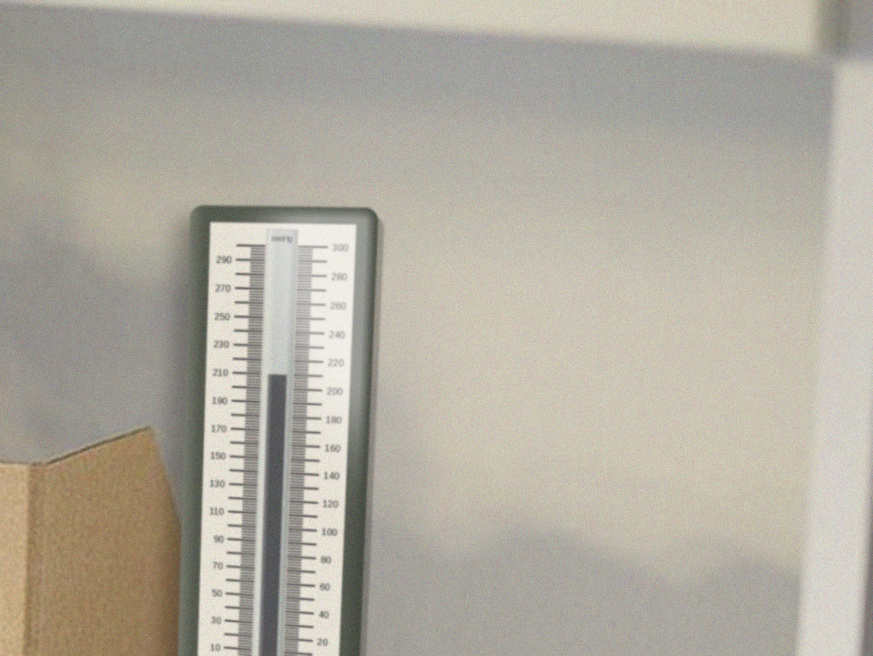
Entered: 210 mmHg
